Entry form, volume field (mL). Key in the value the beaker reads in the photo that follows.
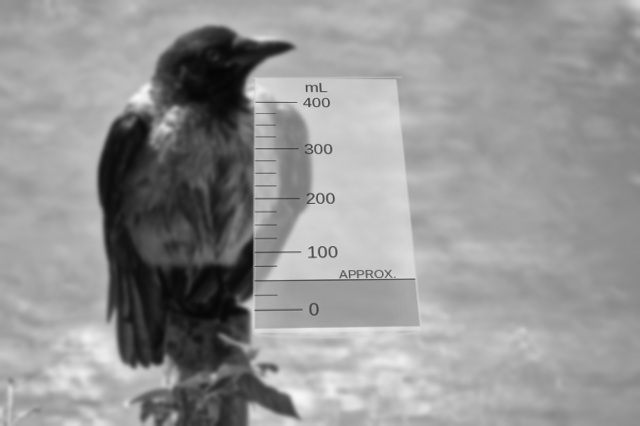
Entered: 50 mL
